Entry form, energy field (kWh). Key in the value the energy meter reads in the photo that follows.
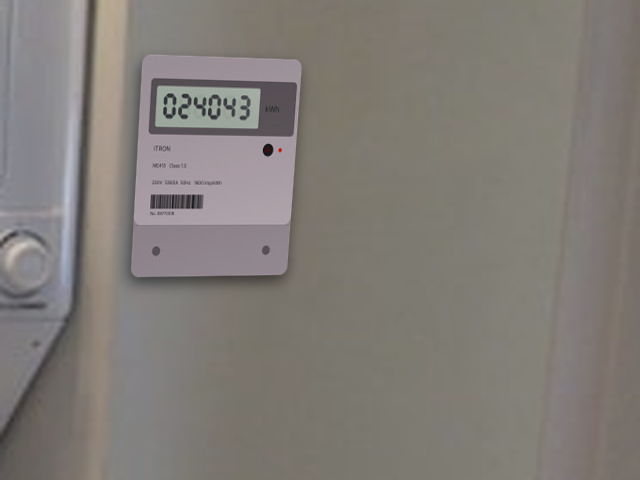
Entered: 24043 kWh
